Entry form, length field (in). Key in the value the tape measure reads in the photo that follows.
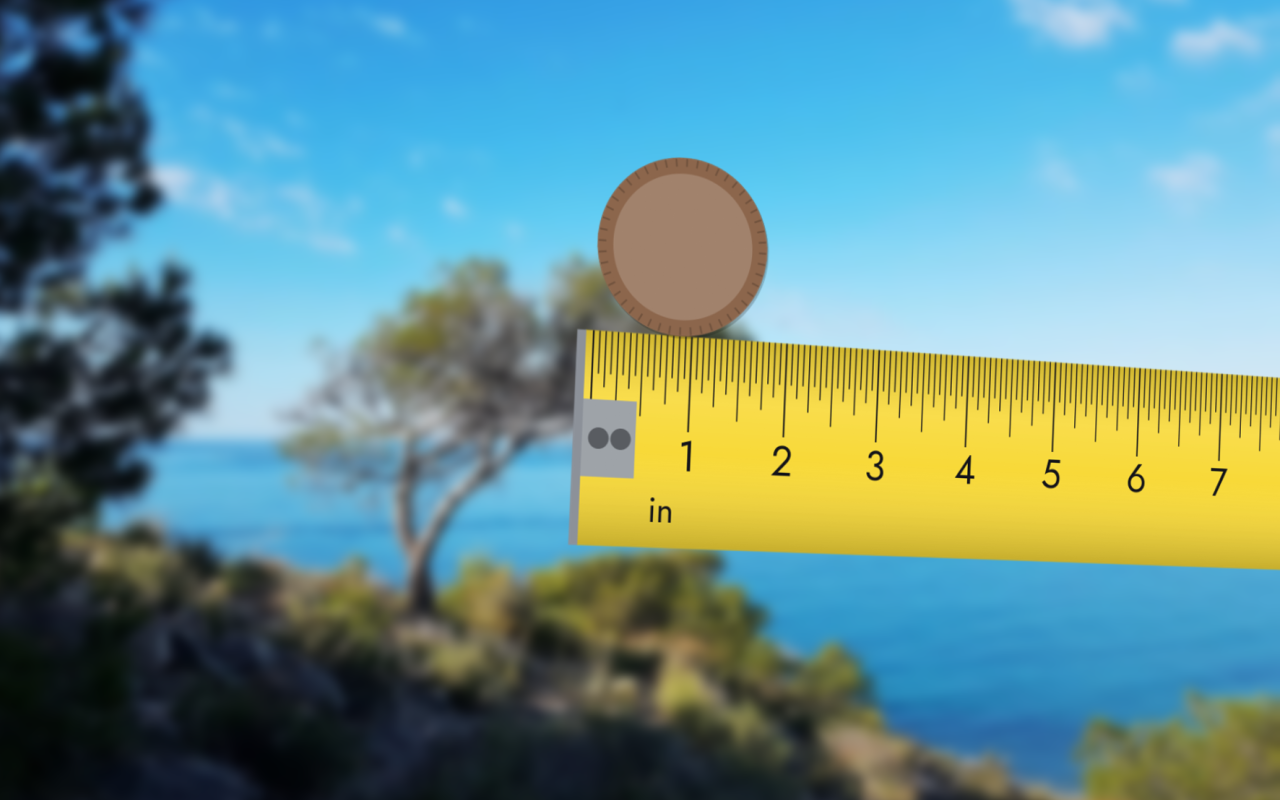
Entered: 1.75 in
